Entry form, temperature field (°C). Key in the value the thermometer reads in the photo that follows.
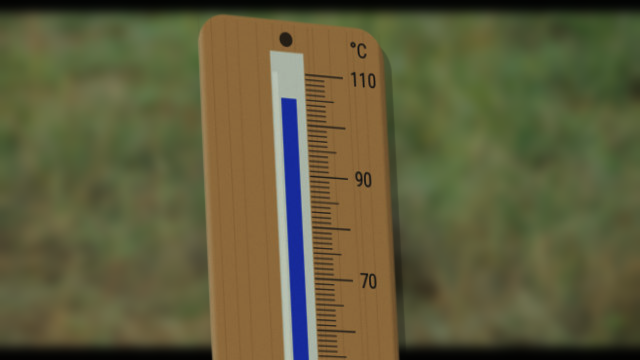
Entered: 105 °C
